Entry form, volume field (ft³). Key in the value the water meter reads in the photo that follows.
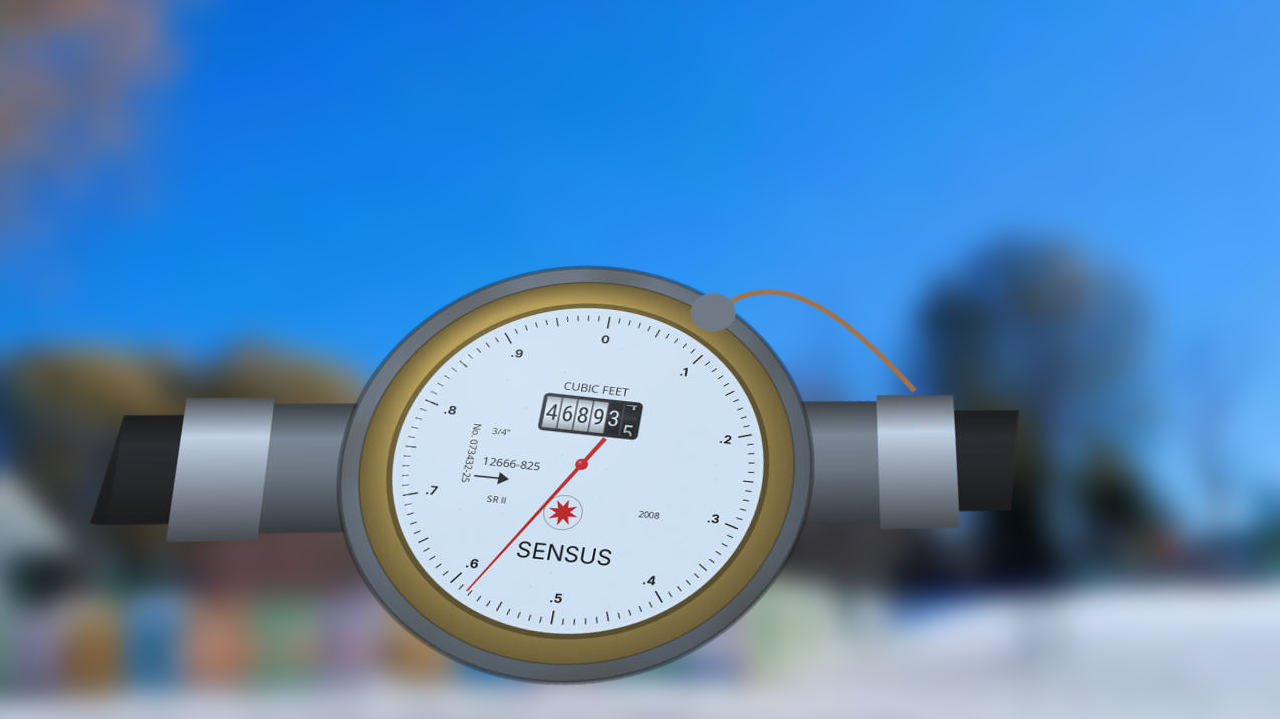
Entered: 468934.58 ft³
